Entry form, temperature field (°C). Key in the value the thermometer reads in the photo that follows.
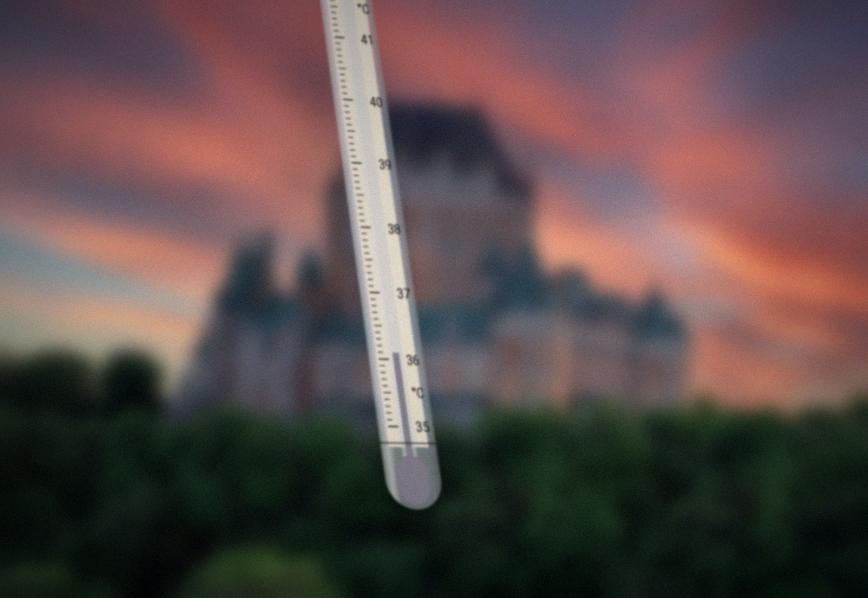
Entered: 36.1 °C
